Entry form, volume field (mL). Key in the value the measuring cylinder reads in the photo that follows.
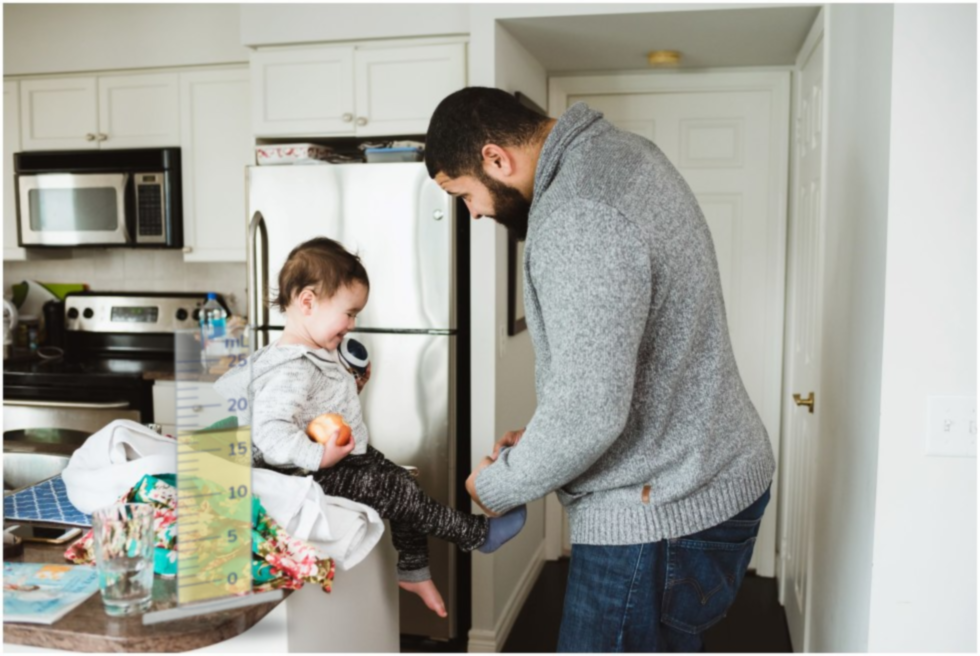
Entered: 17 mL
